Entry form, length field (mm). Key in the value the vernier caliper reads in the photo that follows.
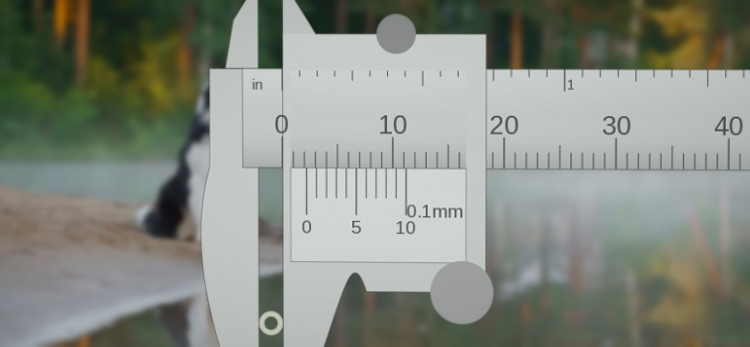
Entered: 2.2 mm
